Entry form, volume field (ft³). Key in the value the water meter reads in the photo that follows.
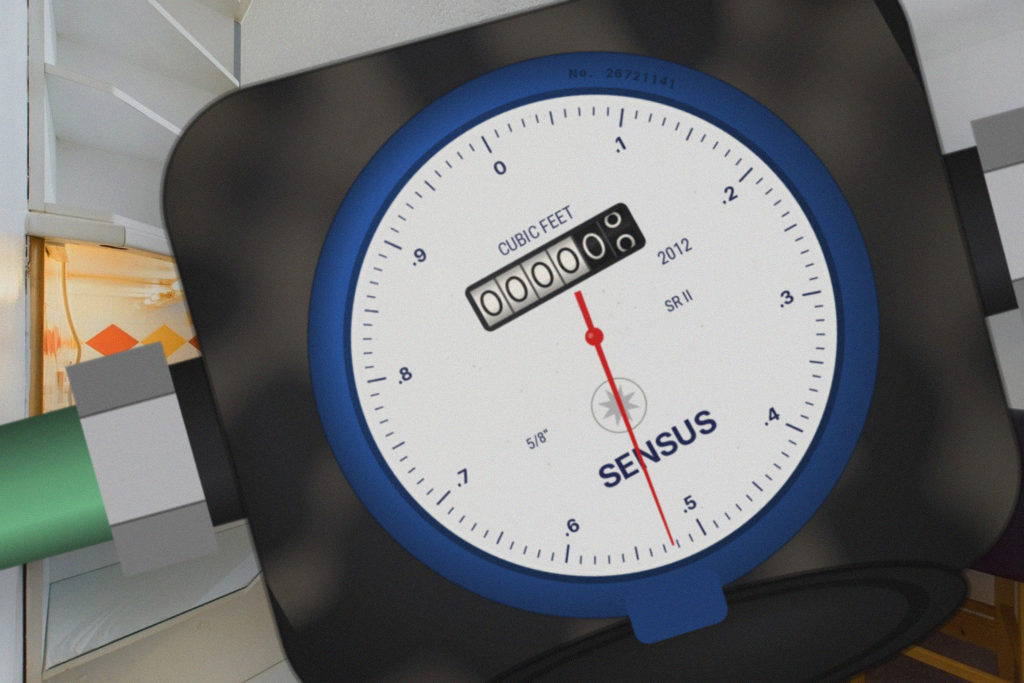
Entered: 8.52 ft³
